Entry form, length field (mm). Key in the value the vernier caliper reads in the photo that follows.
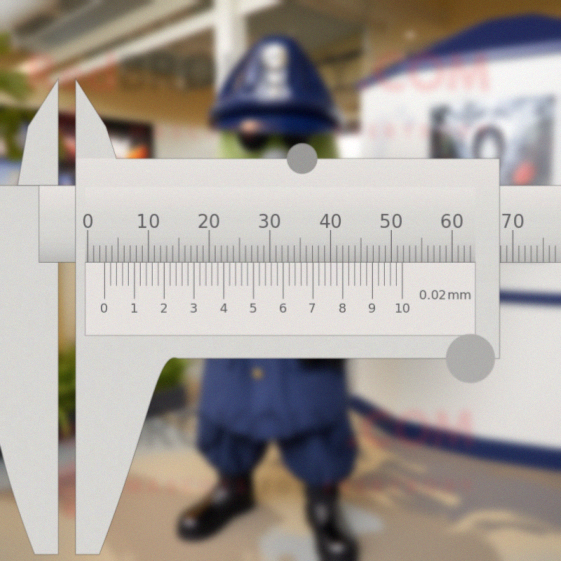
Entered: 2.8 mm
